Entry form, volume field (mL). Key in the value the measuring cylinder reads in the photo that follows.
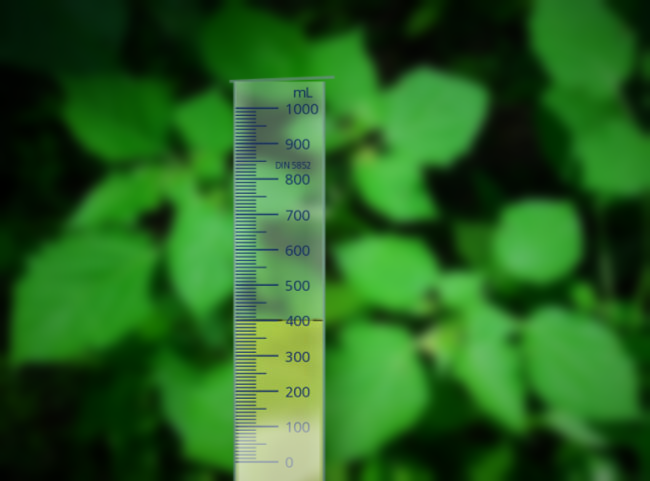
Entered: 400 mL
